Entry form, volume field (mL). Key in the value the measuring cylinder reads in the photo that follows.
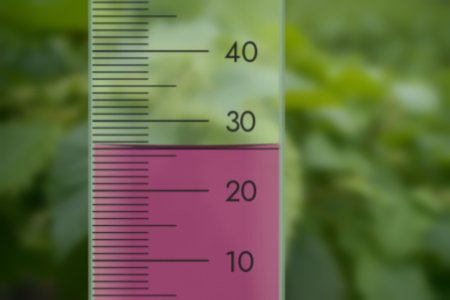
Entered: 26 mL
